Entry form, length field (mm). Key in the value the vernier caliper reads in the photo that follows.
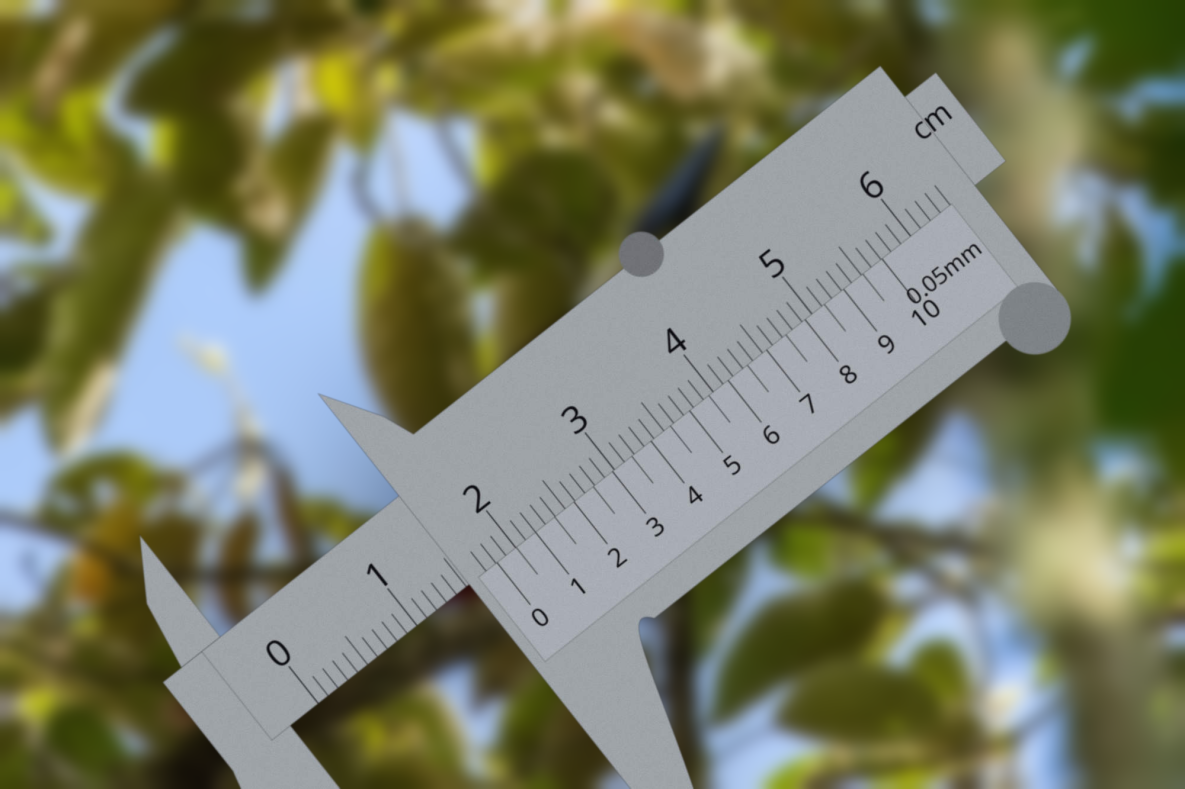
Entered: 18.1 mm
